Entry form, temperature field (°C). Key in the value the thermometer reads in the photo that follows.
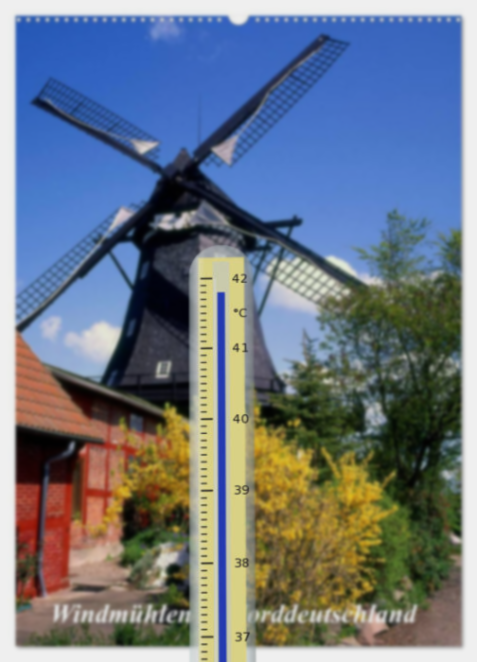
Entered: 41.8 °C
